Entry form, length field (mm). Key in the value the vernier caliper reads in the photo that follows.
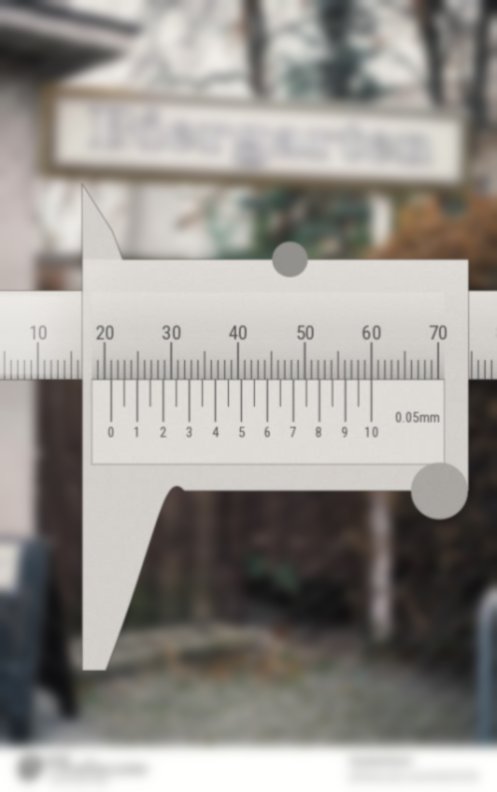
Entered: 21.0 mm
